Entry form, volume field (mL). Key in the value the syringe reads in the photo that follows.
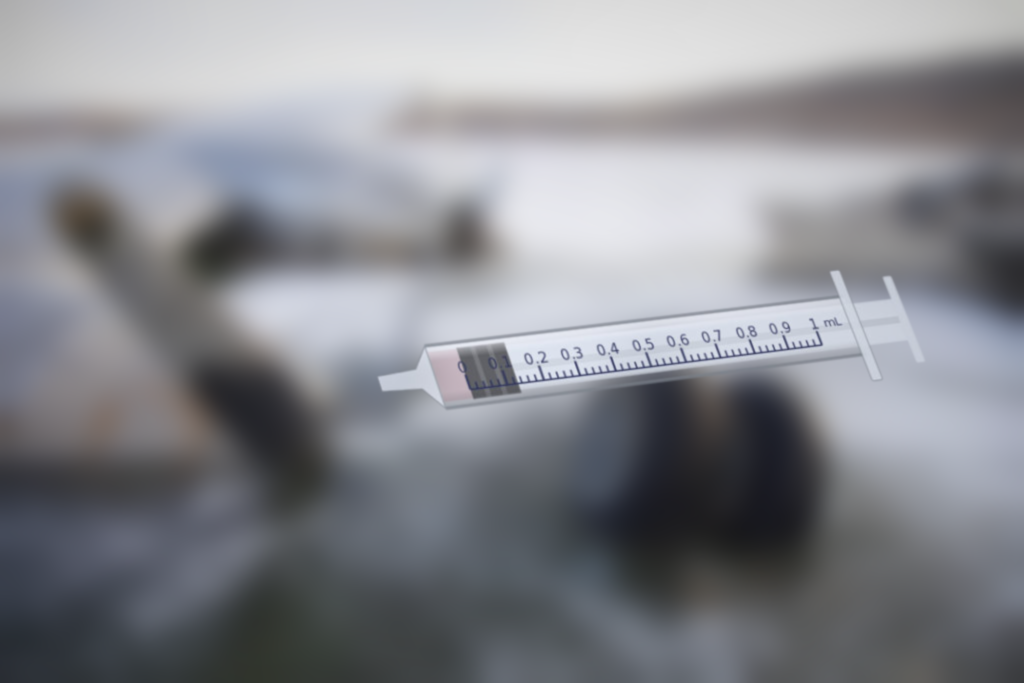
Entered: 0 mL
